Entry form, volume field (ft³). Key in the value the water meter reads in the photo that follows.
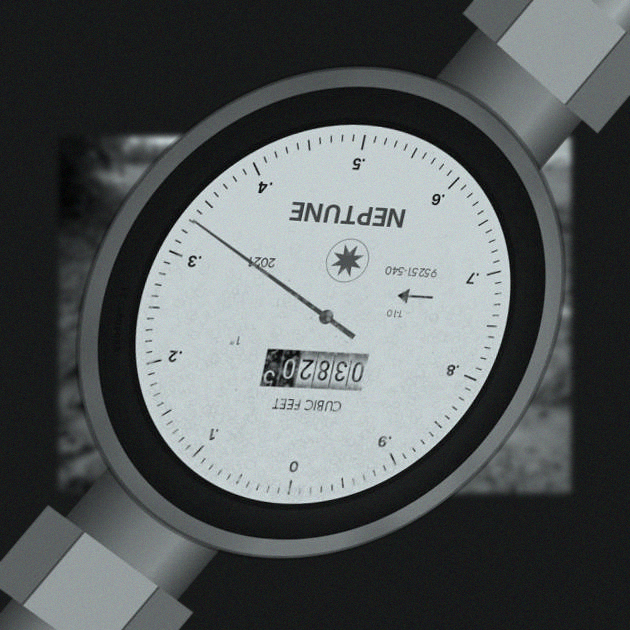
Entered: 38205.33 ft³
